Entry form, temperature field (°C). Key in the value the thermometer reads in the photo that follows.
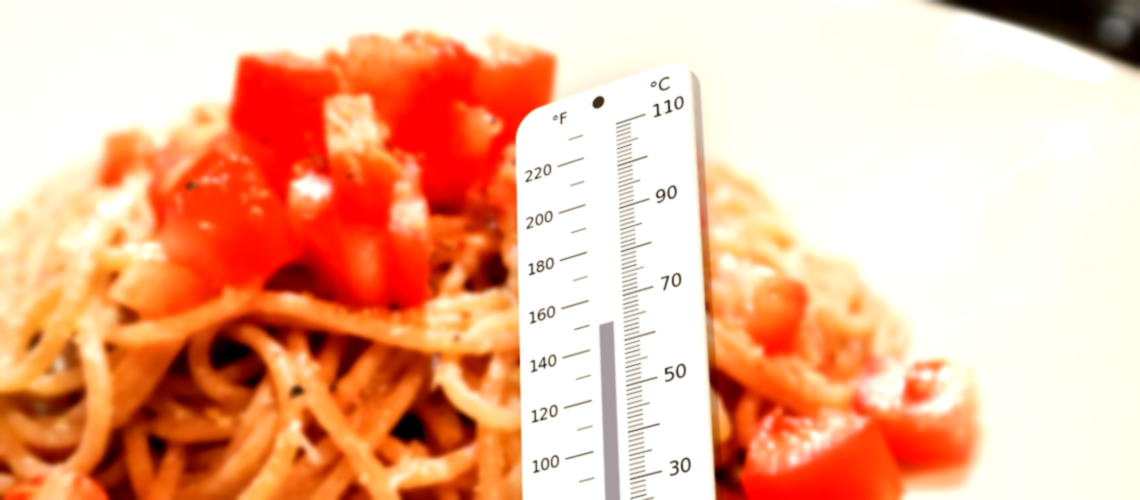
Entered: 65 °C
